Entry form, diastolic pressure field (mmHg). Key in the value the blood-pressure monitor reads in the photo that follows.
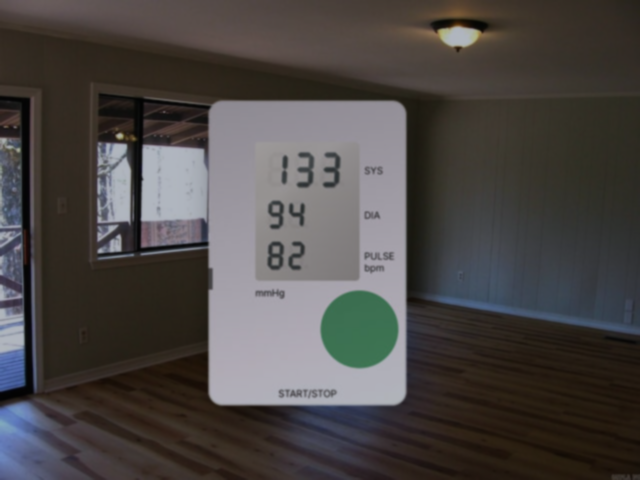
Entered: 94 mmHg
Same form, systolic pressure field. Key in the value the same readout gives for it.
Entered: 133 mmHg
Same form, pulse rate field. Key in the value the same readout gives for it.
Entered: 82 bpm
